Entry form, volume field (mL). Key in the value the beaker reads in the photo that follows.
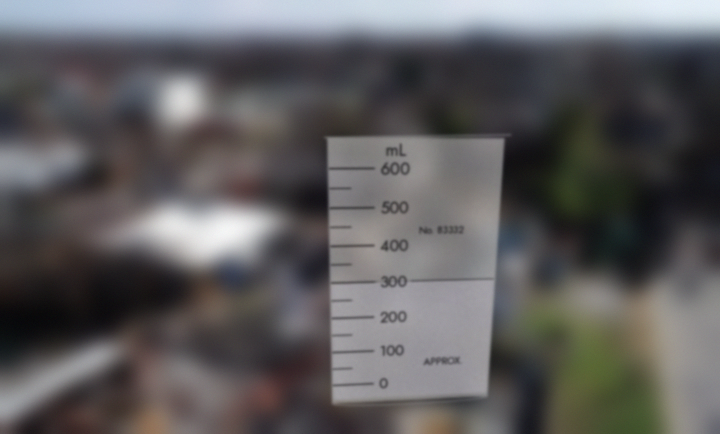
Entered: 300 mL
